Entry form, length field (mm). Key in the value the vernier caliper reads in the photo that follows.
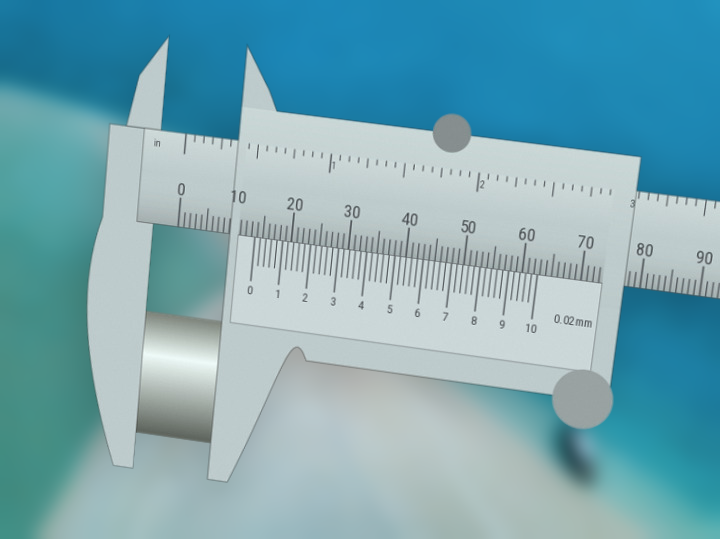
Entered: 13.6 mm
